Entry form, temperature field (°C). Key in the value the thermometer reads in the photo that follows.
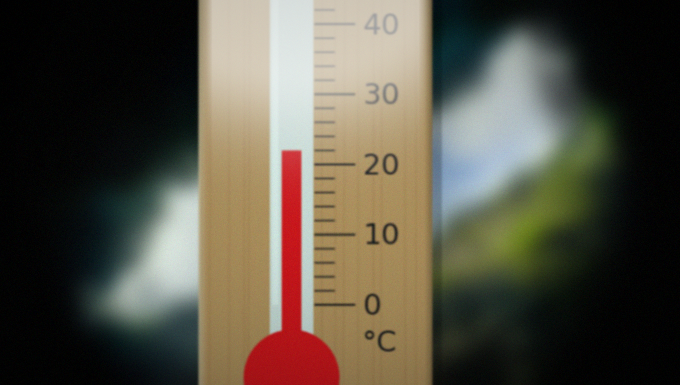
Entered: 22 °C
